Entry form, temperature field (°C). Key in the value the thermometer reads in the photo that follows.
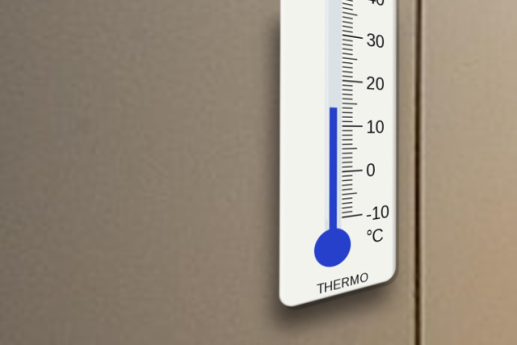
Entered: 14 °C
